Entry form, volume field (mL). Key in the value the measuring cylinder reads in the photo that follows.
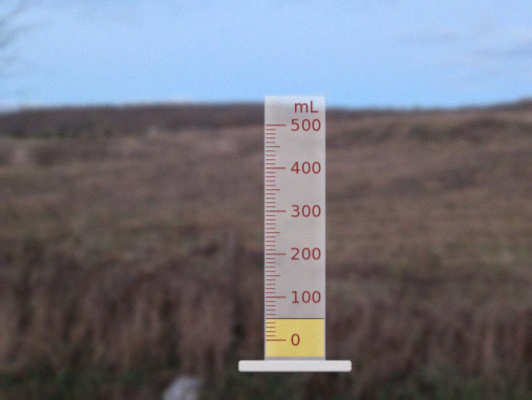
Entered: 50 mL
